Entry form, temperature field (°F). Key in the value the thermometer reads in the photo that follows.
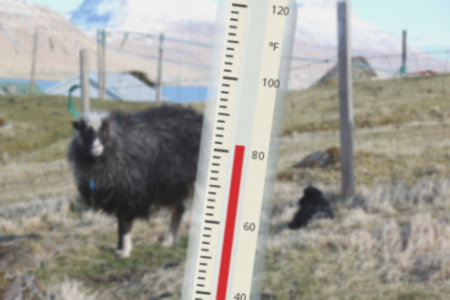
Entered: 82 °F
